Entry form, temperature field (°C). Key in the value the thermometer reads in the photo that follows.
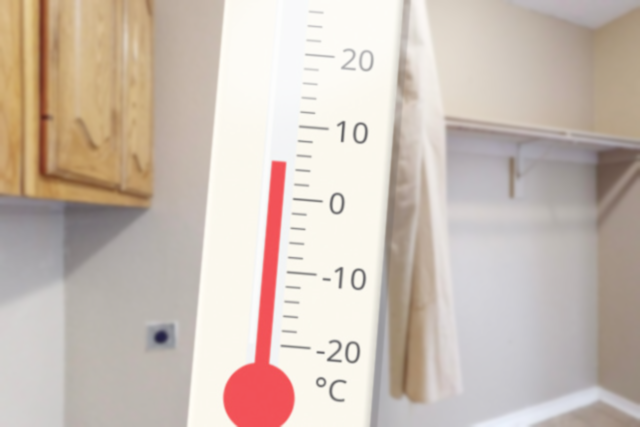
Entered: 5 °C
